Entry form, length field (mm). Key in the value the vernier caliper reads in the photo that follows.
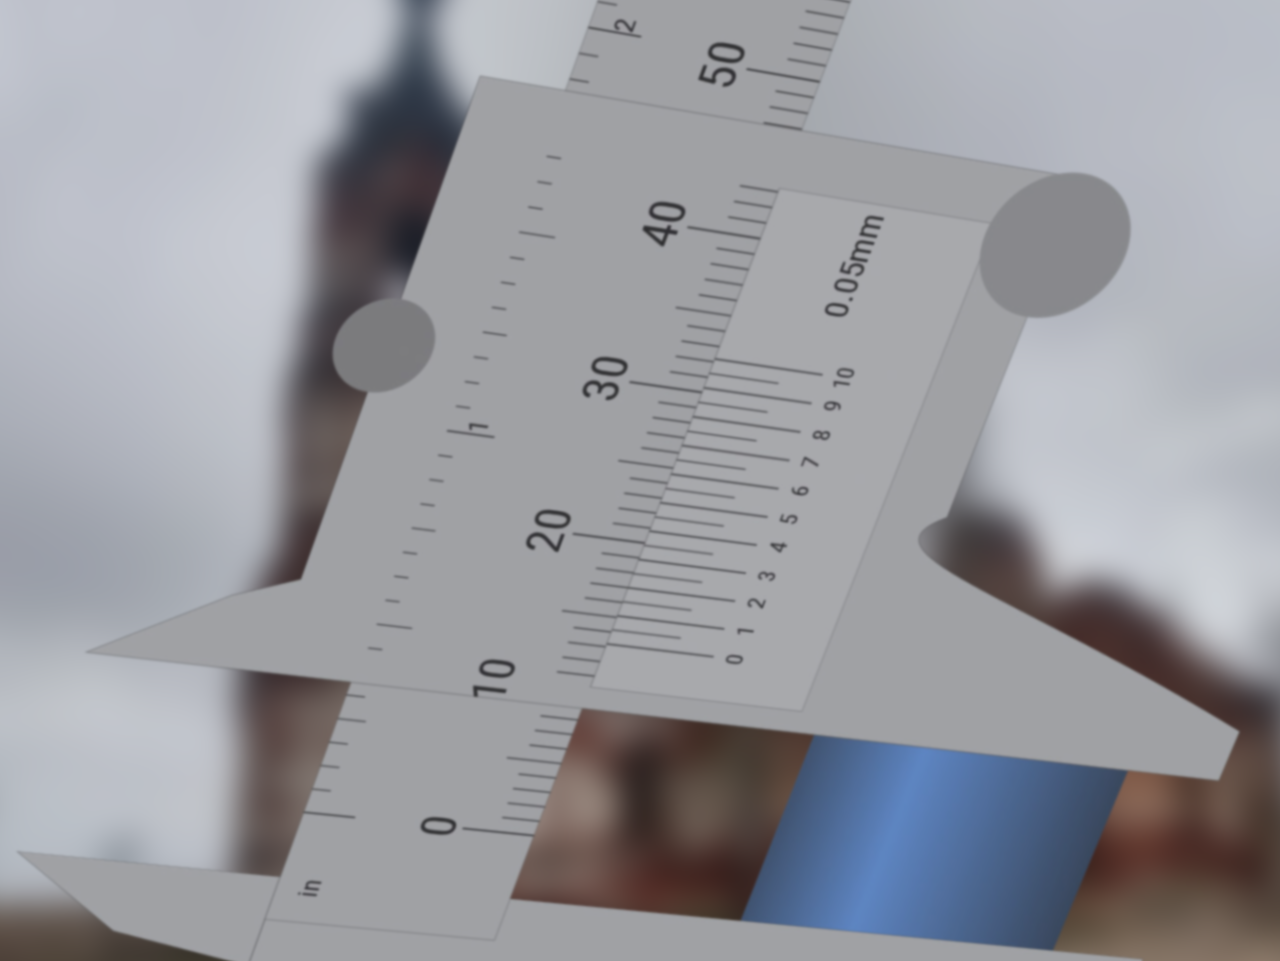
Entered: 13.2 mm
